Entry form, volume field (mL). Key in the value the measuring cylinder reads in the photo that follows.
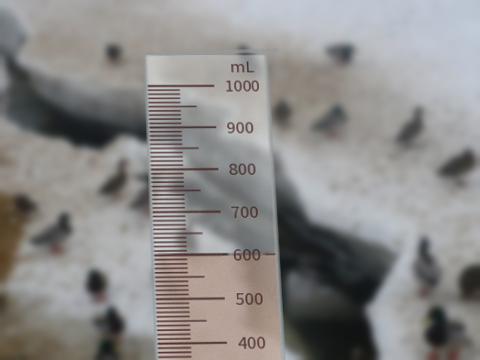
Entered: 600 mL
